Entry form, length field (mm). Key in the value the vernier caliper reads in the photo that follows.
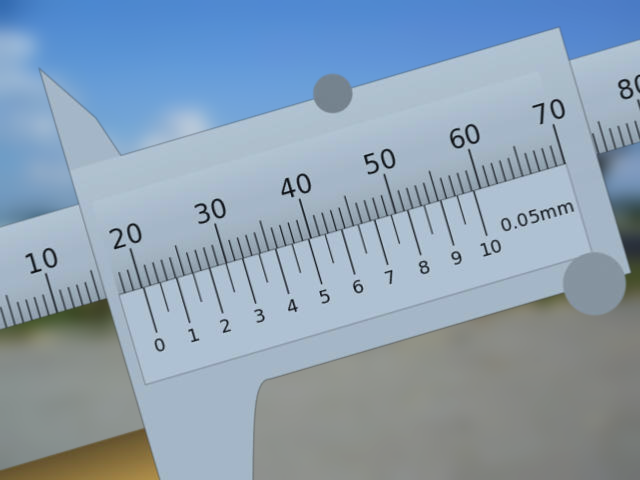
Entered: 20.2 mm
